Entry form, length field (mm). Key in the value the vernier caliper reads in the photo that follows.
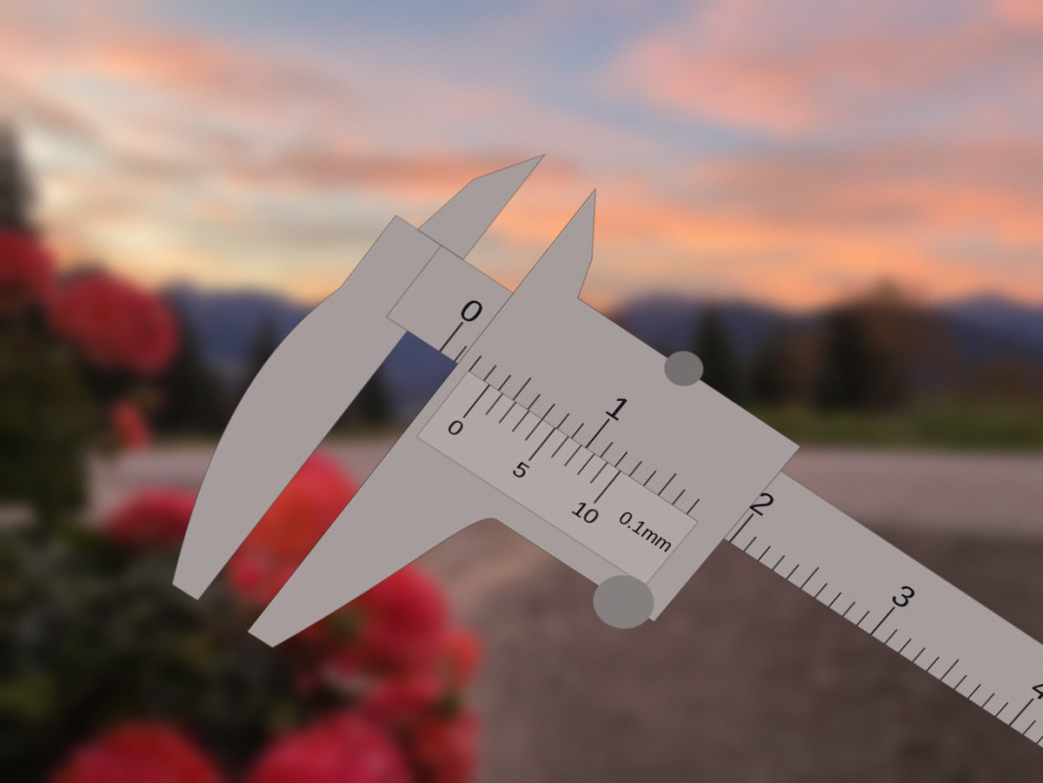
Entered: 3.4 mm
